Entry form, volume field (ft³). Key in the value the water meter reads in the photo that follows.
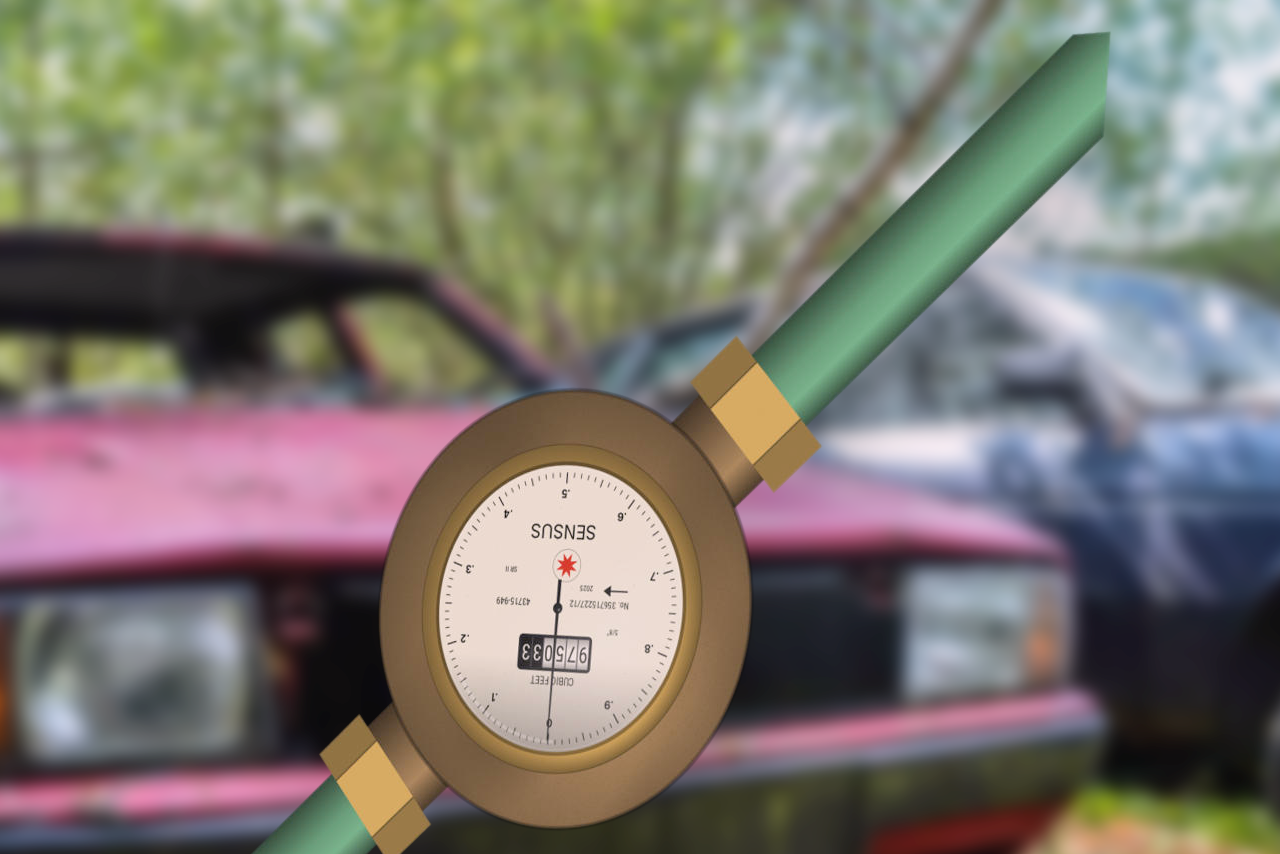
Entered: 975033.00 ft³
